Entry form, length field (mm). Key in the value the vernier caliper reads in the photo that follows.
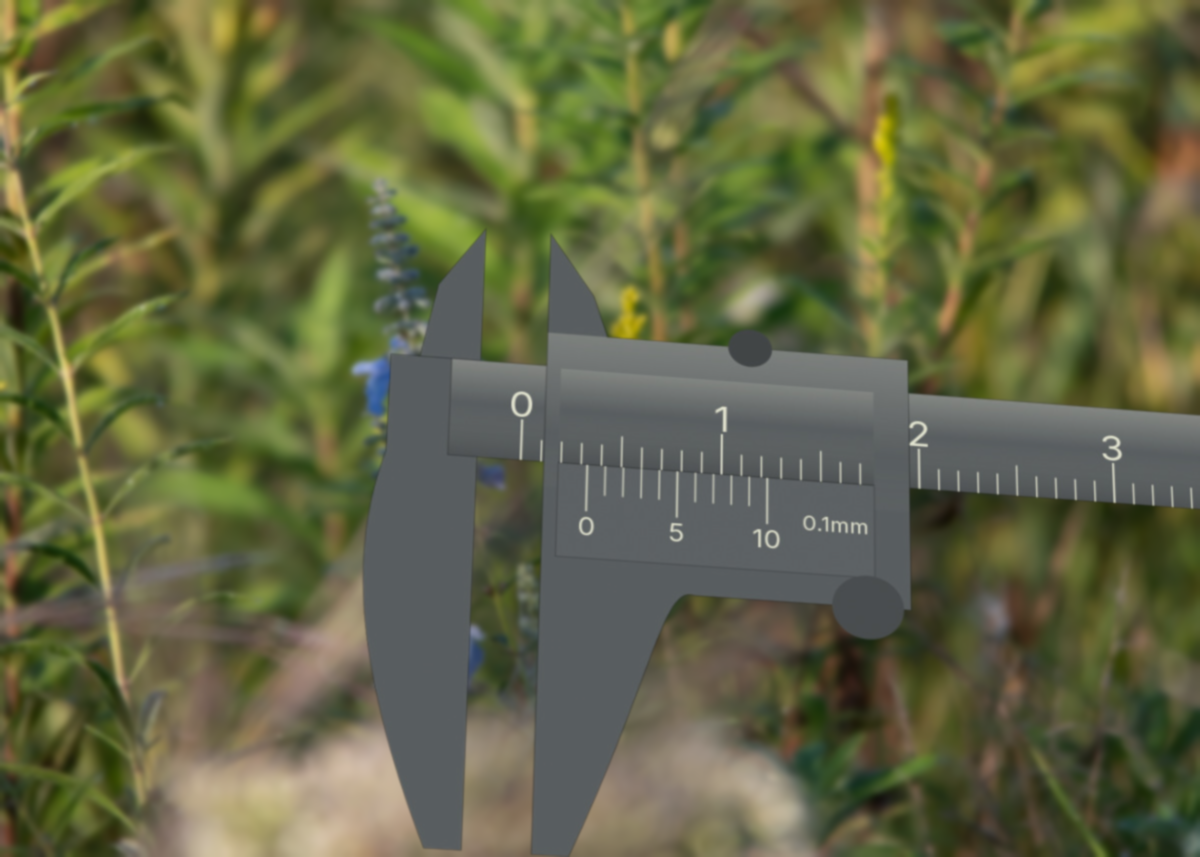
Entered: 3.3 mm
